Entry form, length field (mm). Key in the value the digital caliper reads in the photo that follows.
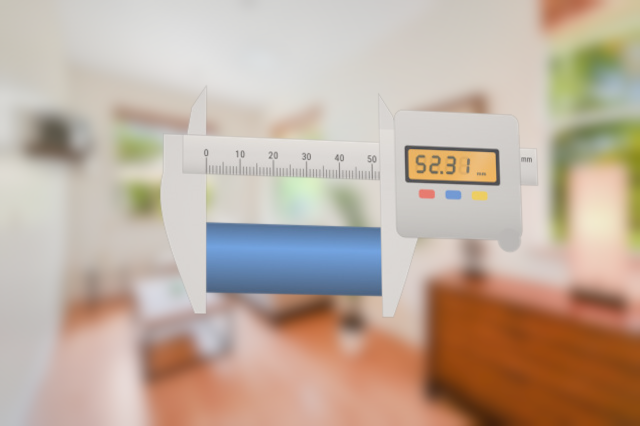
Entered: 52.31 mm
